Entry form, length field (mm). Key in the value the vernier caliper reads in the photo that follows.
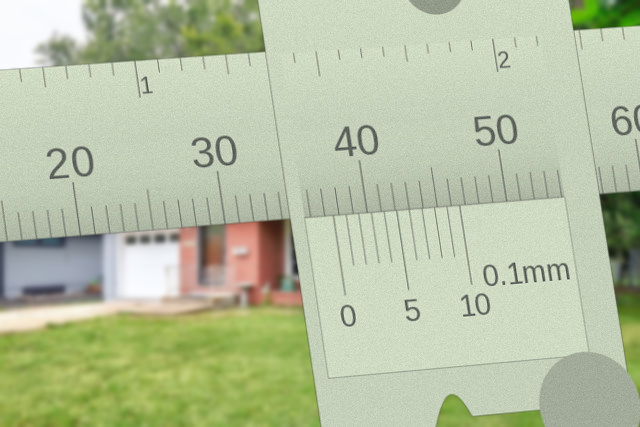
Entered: 37.6 mm
